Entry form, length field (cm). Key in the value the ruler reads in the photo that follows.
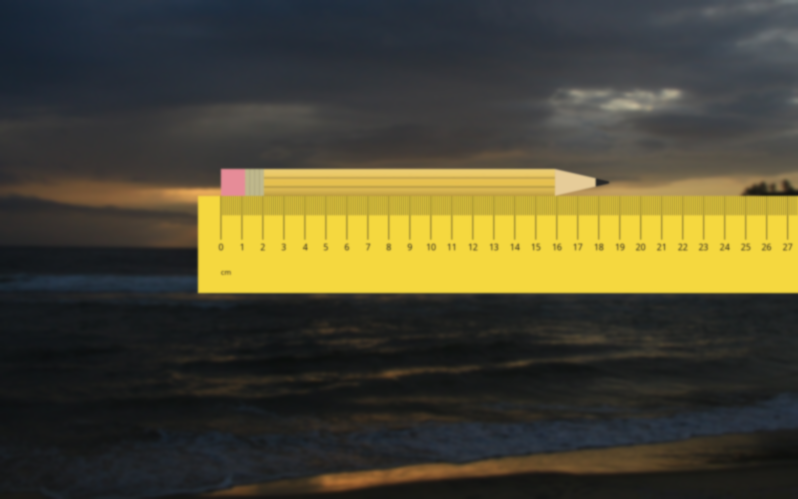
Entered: 18.5 cm
